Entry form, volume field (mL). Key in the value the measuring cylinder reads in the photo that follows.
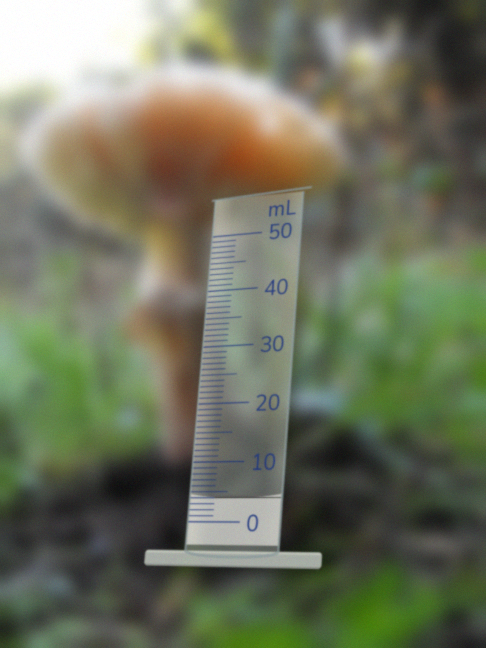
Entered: 4 mL
